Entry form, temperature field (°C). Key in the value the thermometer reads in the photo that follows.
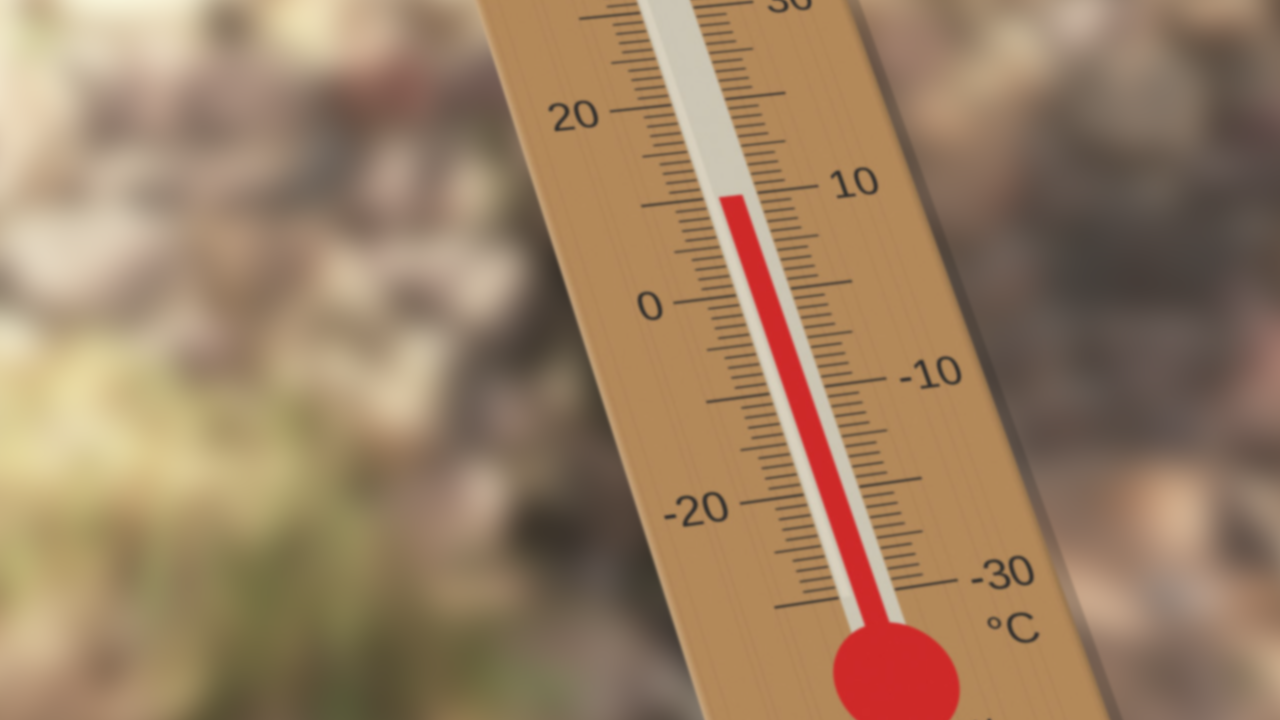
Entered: 10 °C
